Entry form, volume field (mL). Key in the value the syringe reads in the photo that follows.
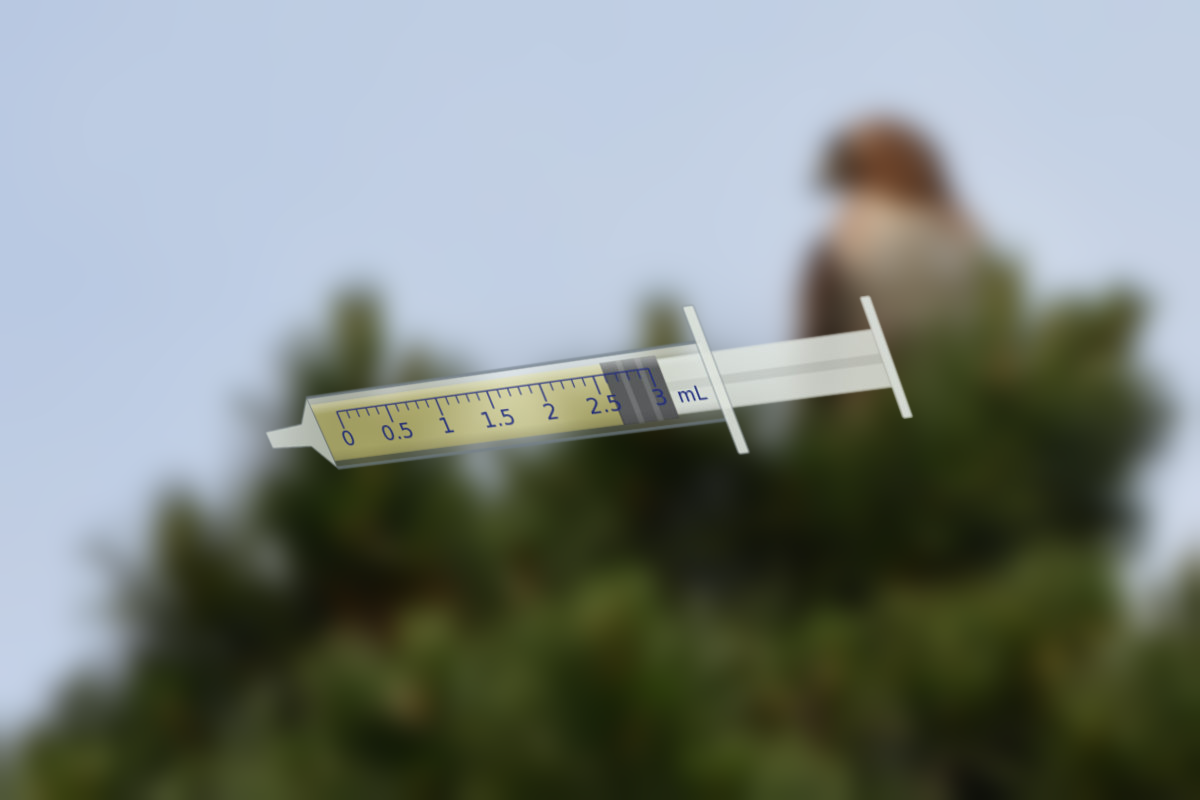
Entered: 2.6 mL
